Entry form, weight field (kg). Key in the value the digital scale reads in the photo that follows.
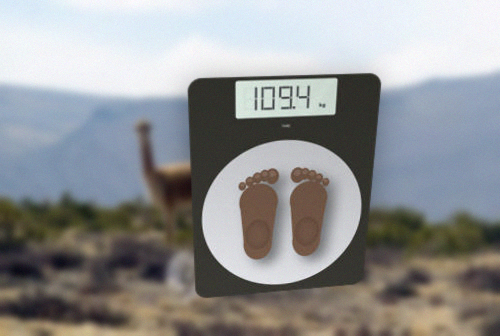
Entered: 109.4 kg
